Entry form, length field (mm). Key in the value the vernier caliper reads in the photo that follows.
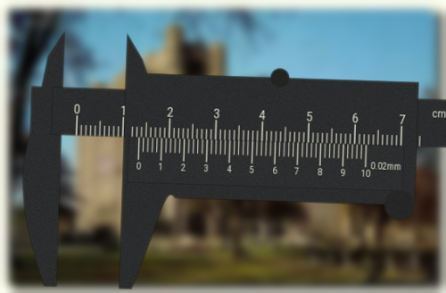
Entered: 13.5 mm
